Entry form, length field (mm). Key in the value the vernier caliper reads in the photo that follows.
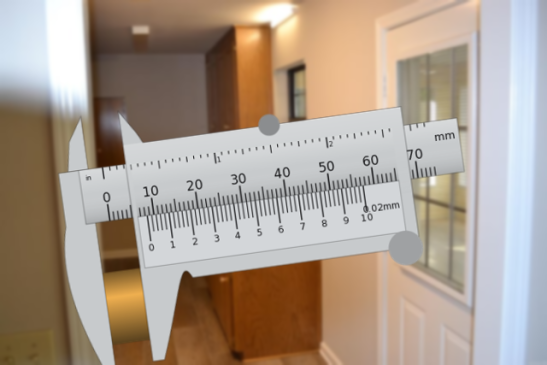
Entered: 8.5 mm
